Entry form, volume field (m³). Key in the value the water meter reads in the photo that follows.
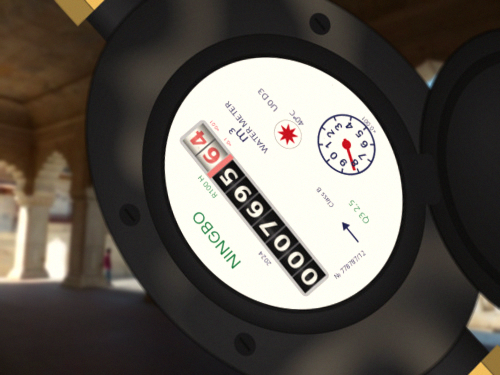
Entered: 7695.648 m³
